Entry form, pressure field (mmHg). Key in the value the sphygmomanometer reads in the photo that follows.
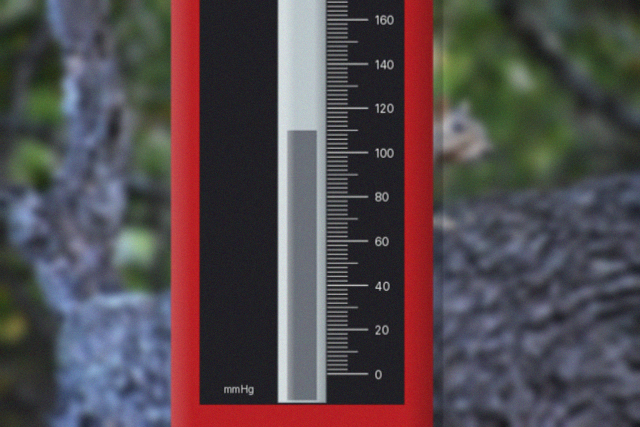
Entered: 110 mmHg
